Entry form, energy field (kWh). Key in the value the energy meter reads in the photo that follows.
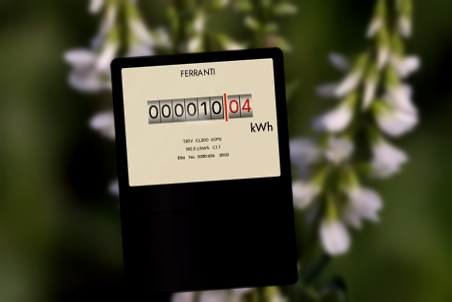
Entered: 10.04 kWh
